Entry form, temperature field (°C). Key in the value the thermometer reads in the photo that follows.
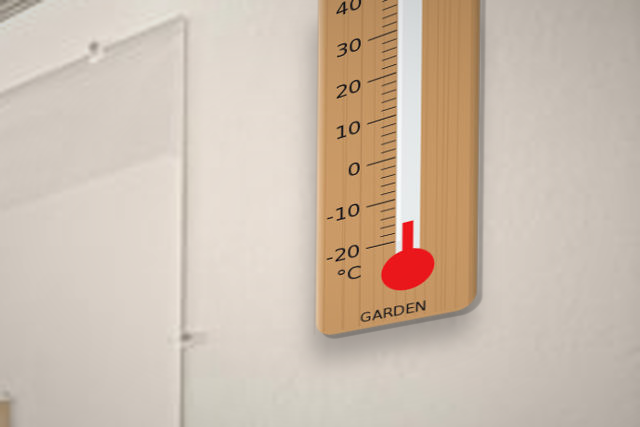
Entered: -16 °C
